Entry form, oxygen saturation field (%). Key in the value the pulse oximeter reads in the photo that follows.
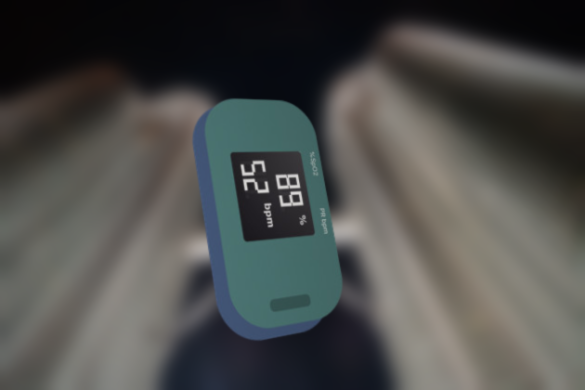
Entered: 89 %
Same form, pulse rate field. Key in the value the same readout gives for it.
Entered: 52 bpm
